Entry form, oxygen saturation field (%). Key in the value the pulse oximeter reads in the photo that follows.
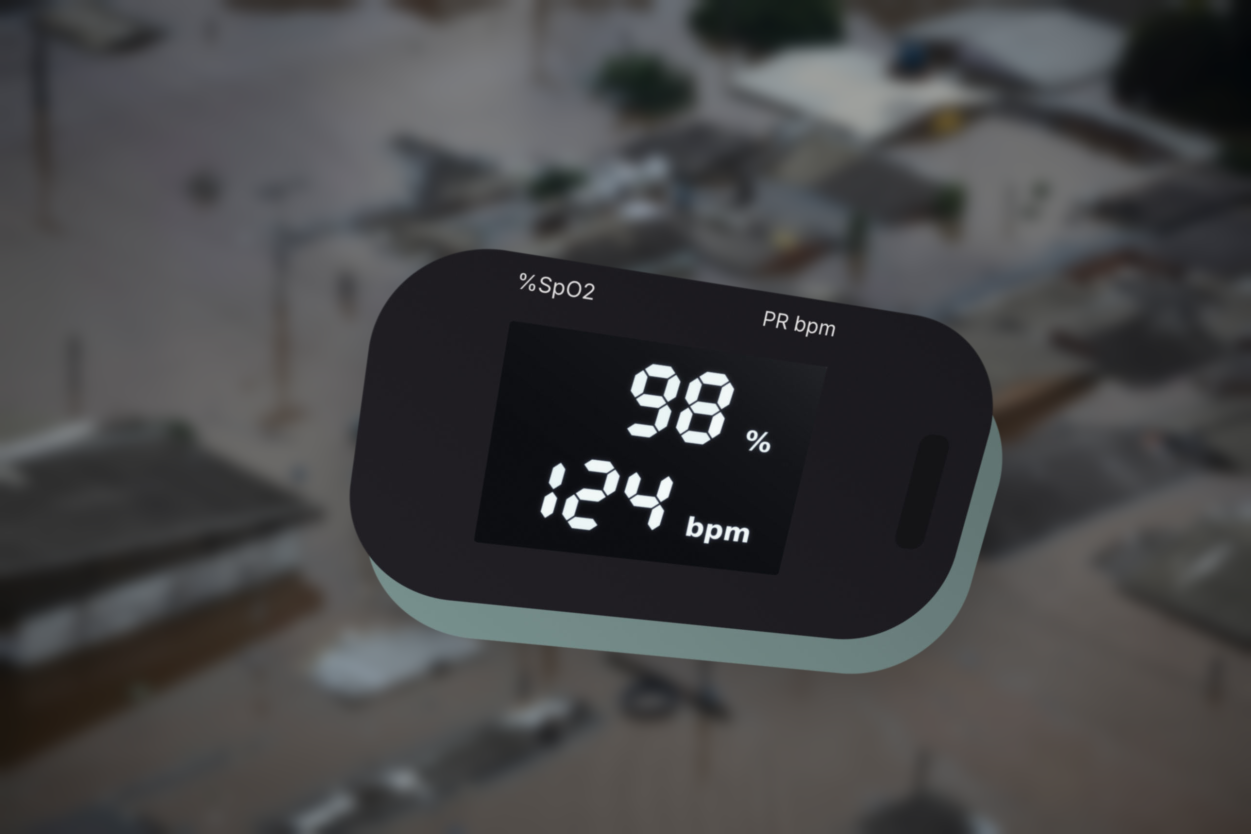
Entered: 98 %
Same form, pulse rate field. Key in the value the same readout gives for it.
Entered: 124 bpm
